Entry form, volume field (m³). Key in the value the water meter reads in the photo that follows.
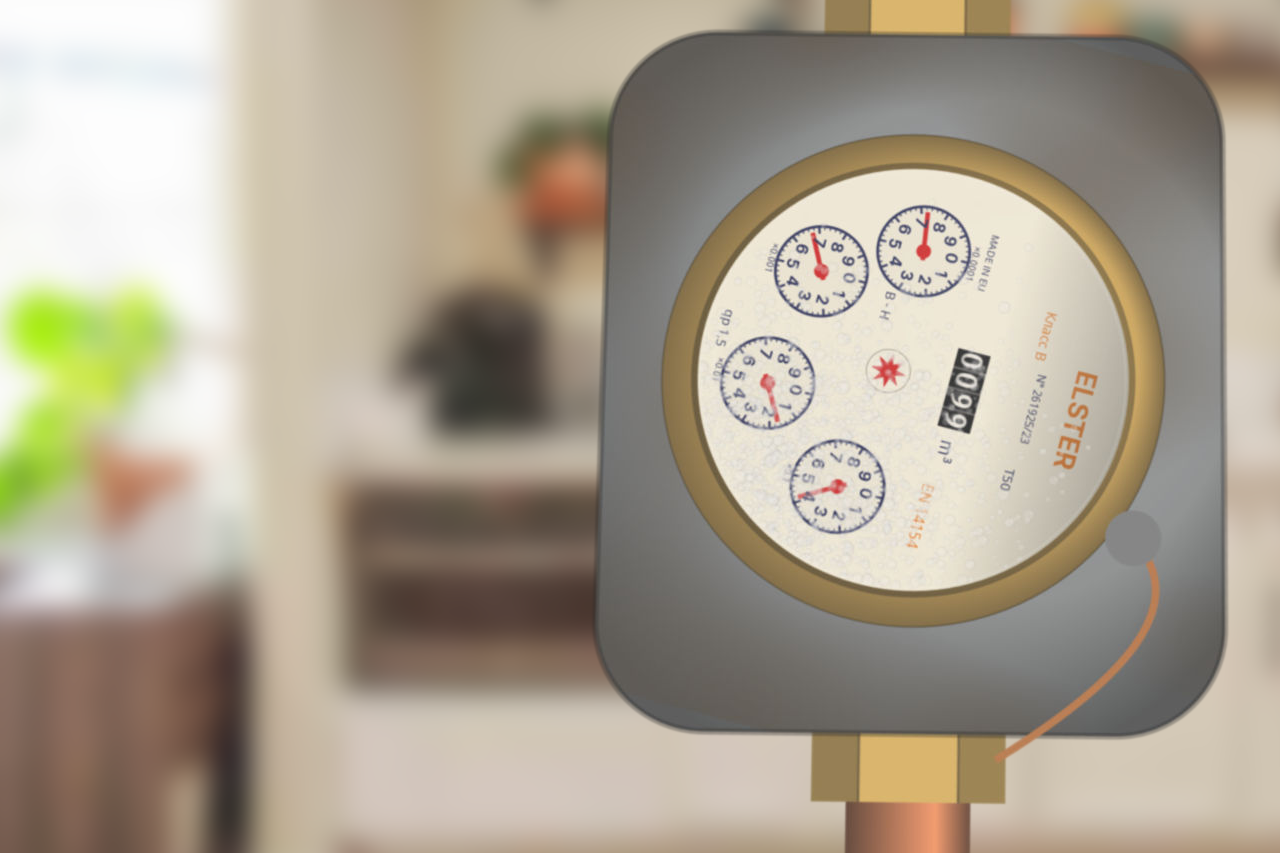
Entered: 99.4167 m³
